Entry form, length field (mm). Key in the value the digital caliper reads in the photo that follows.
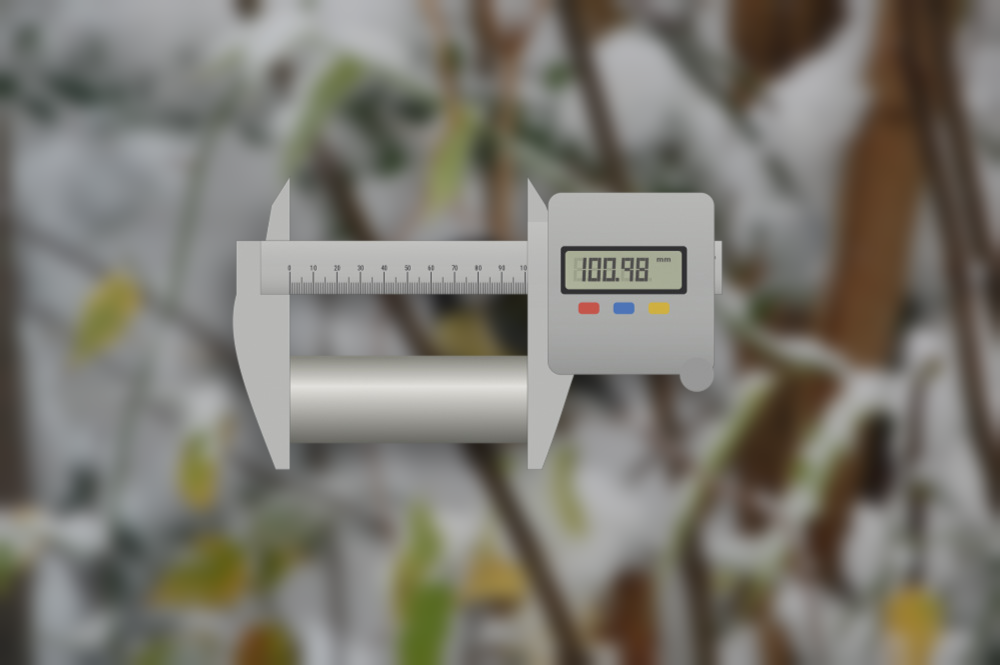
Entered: 100.98 mm
